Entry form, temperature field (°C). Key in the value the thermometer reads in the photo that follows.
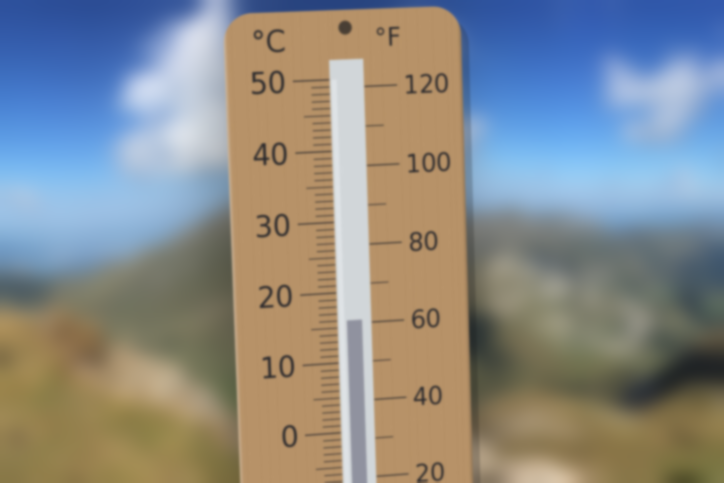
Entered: 16 °C
